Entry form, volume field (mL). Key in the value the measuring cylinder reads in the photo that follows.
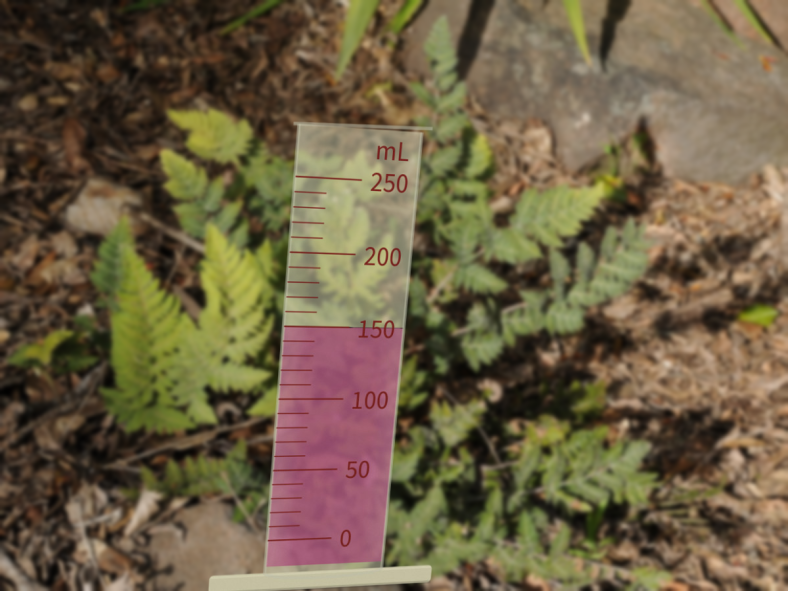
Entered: 150 mL
